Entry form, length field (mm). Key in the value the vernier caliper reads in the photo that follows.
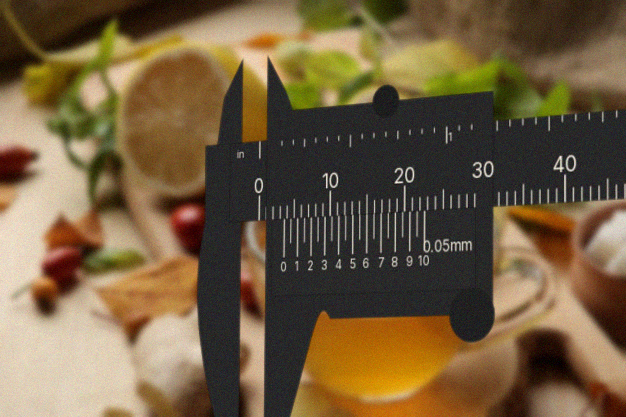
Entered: 3.6 mm
